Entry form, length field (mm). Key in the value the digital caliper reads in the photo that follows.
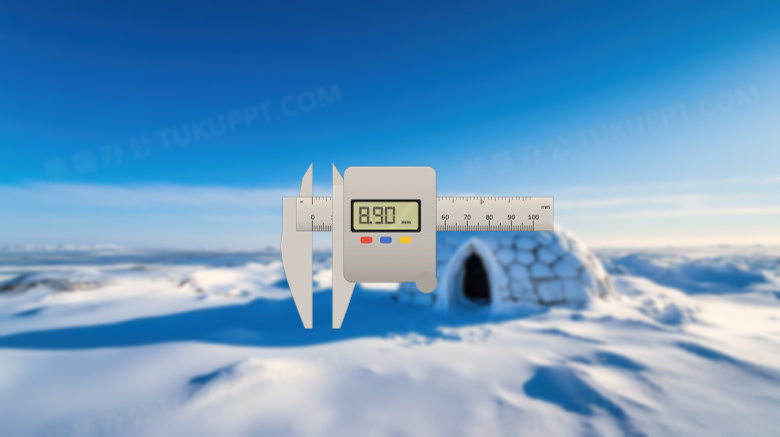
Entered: 8.90 mm
